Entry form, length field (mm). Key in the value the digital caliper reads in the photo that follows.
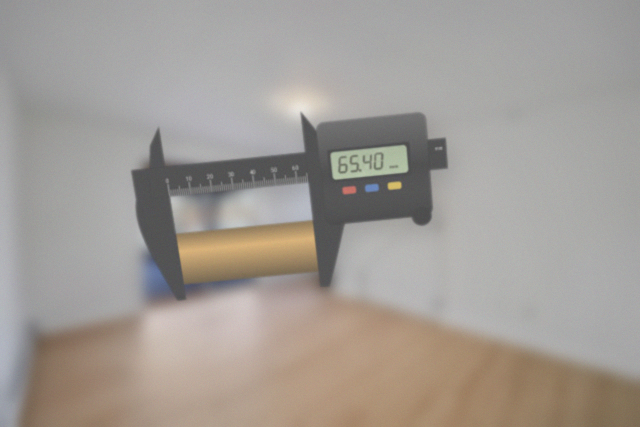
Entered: 65.40 mm
